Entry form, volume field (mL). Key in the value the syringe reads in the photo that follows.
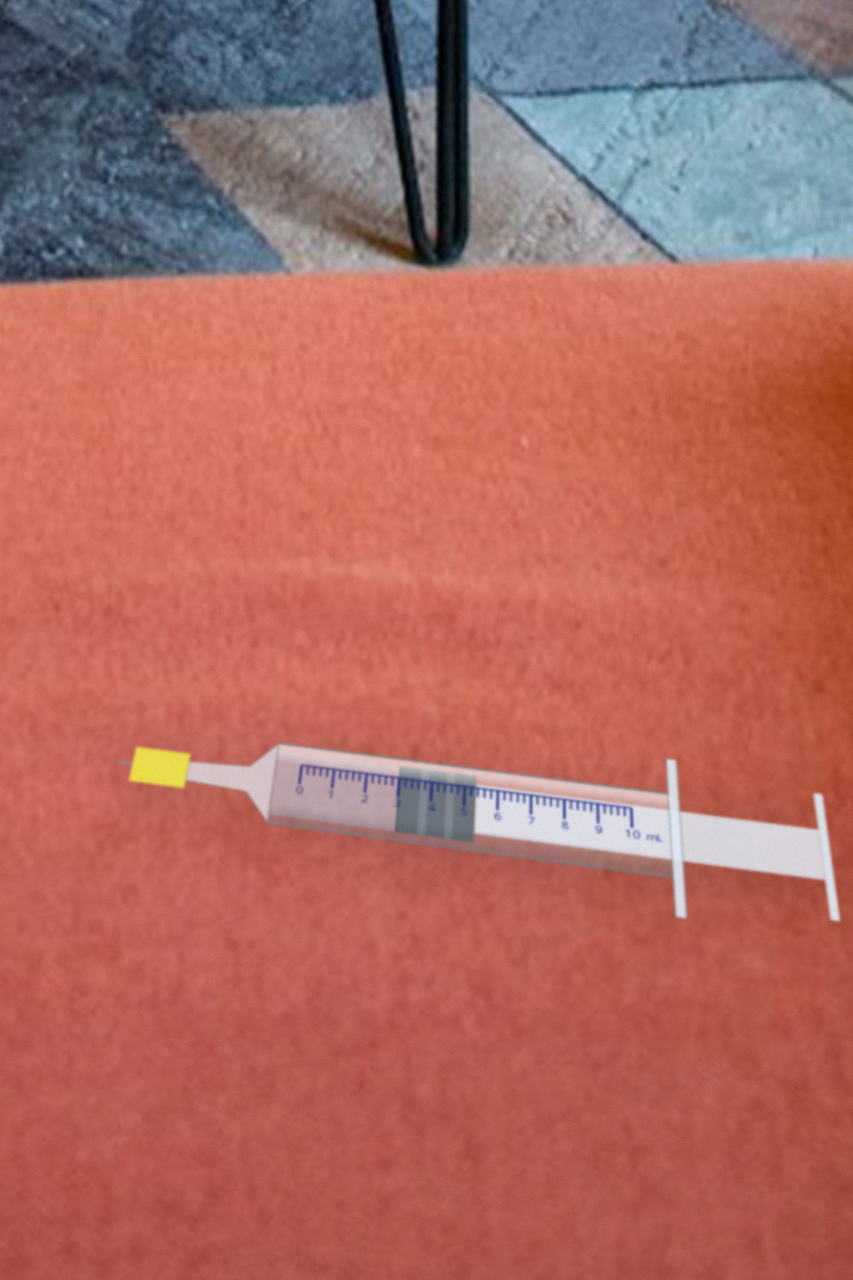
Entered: 3 mL
